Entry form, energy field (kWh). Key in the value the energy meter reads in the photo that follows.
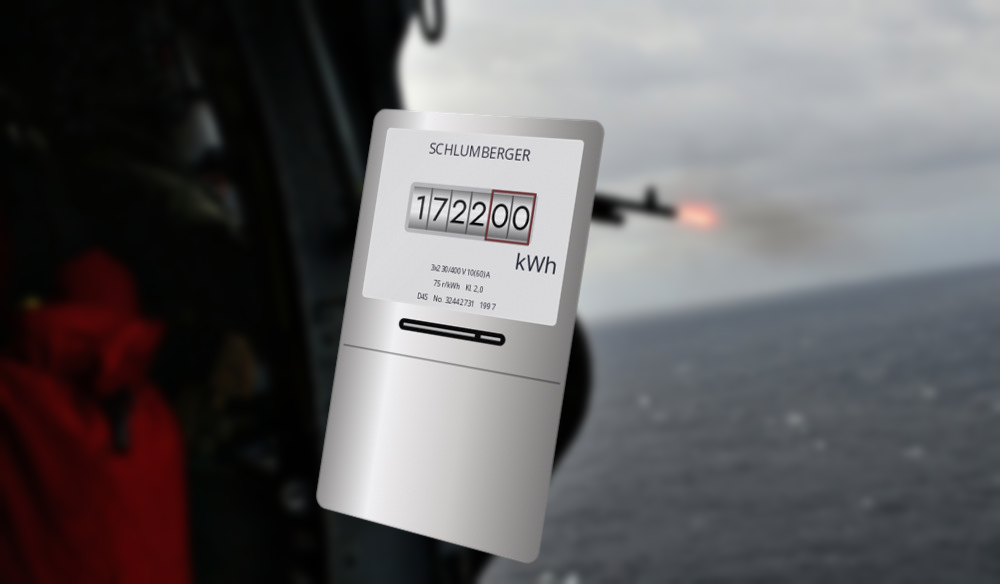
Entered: 1722.00 kWh
